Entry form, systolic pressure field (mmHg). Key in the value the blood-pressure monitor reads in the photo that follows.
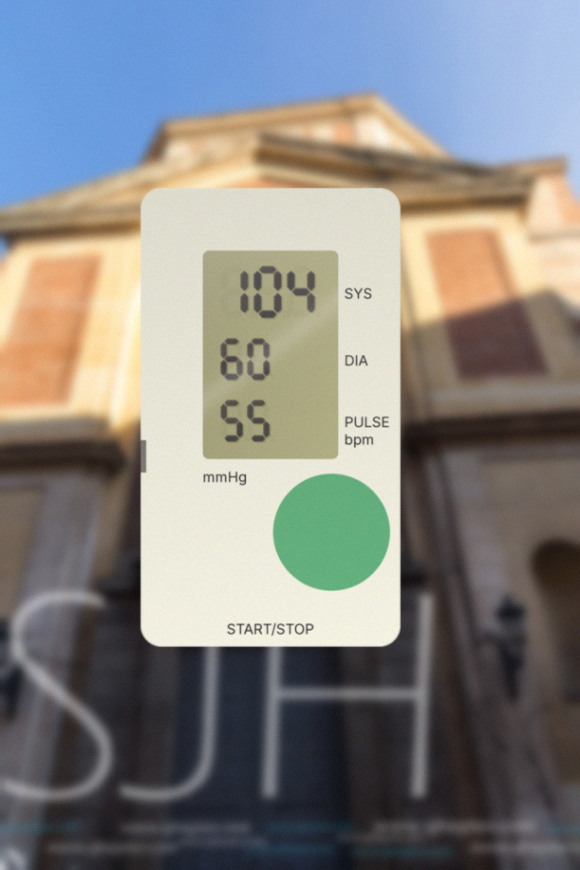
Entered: 104 mmHg
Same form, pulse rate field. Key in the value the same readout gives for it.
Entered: 55 bpm
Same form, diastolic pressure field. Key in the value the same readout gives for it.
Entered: 60 mmHg
